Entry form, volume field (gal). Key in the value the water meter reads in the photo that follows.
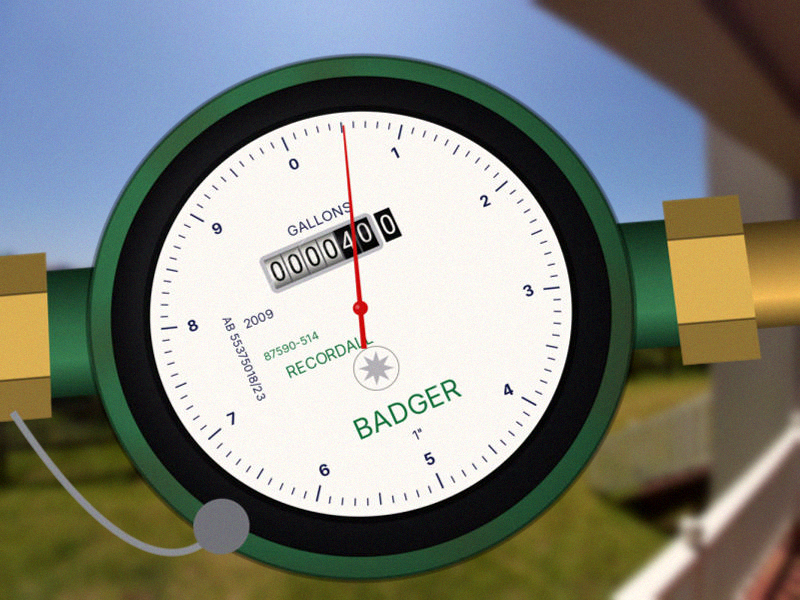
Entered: 400.5 gal
